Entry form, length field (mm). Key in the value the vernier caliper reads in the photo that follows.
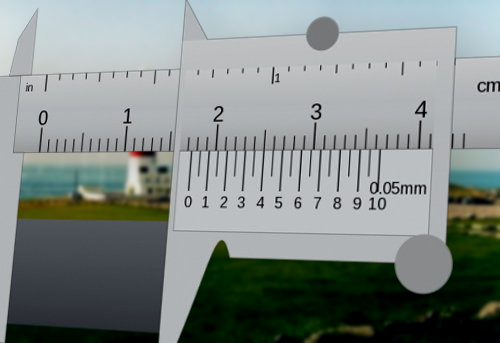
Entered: 17.4 mm
